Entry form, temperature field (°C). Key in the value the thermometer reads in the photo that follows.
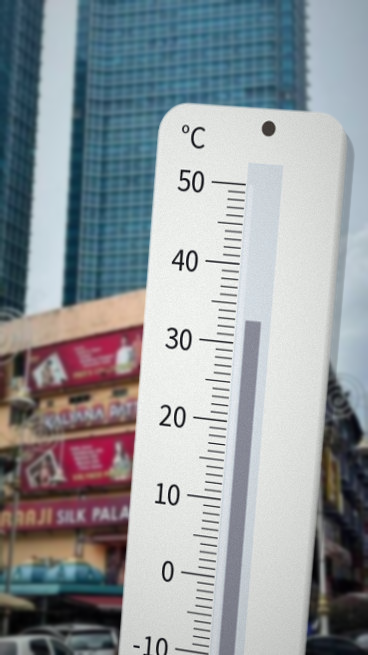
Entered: 33 °C
